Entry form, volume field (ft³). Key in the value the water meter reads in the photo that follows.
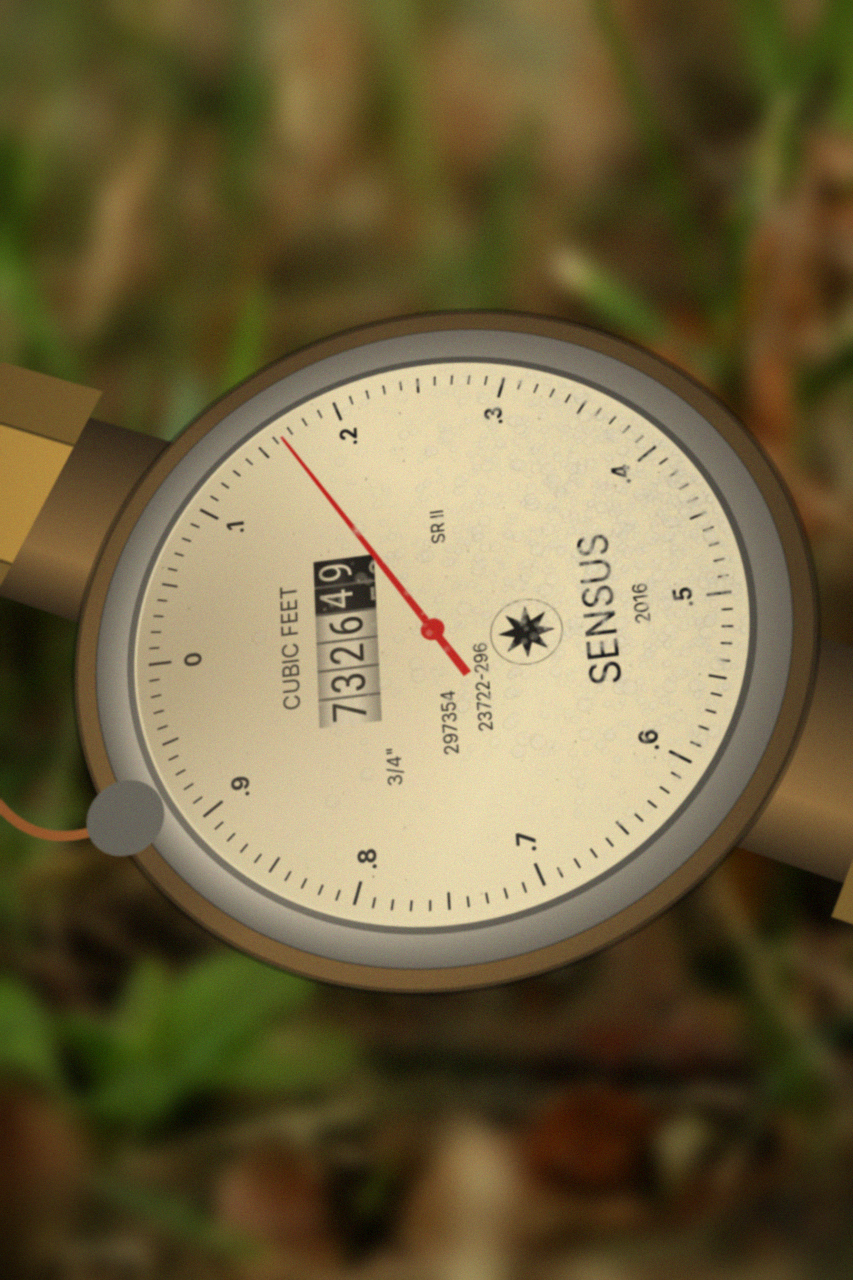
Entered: 732649.16 ft³
